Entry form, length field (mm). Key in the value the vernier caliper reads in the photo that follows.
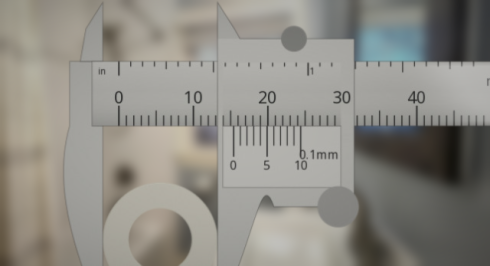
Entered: 15.4 mm
